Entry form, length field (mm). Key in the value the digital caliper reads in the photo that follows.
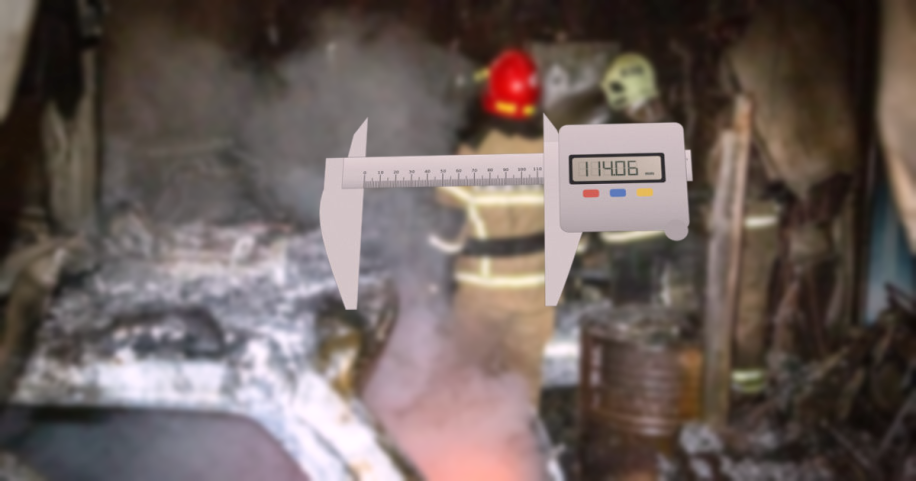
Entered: 114.06 mm
